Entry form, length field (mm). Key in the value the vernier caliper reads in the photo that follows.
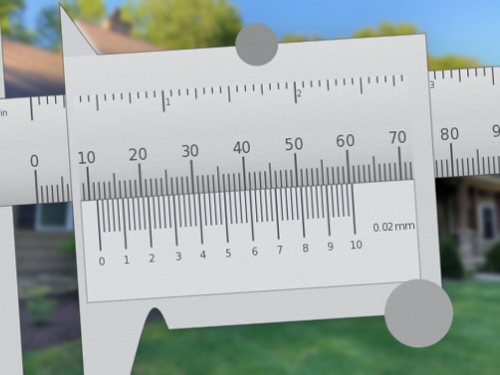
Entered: 11.5 mm
